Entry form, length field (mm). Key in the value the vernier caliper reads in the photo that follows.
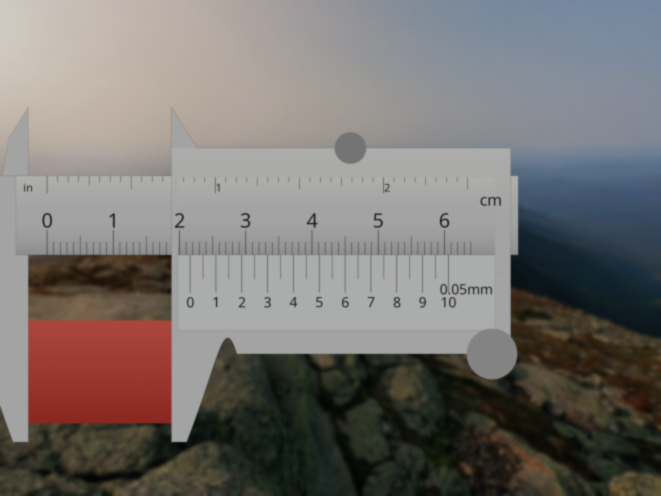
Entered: 21.6 mm
